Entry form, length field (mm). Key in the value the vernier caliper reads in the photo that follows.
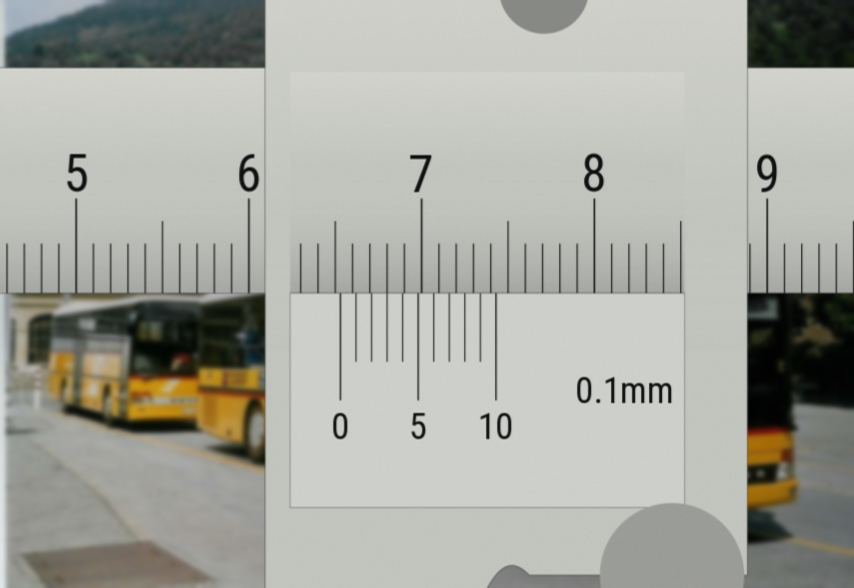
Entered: 65.3 mm
